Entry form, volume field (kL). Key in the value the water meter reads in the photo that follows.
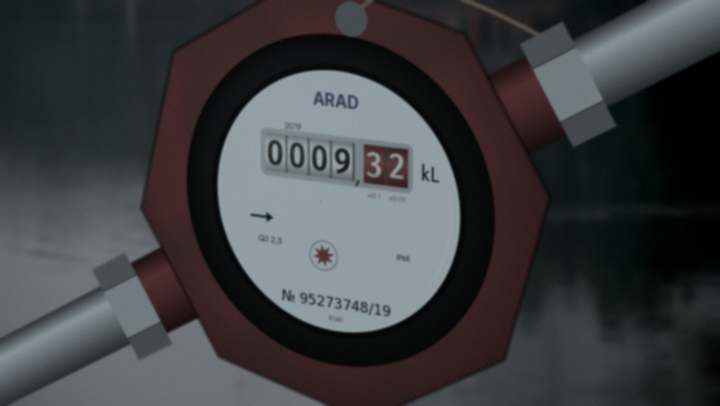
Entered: 9.32 kL
